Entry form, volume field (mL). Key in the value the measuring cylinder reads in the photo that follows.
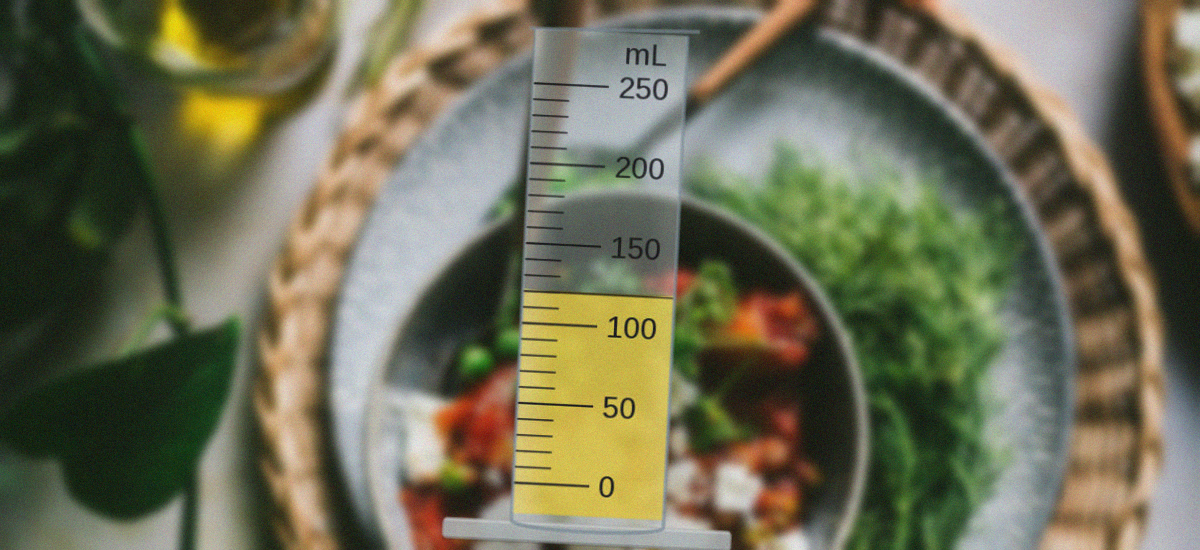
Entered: 120 mL
